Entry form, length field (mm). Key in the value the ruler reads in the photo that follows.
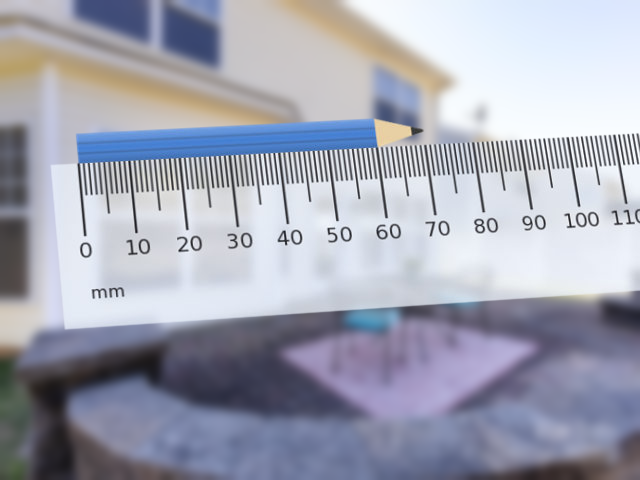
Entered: 70 mm
